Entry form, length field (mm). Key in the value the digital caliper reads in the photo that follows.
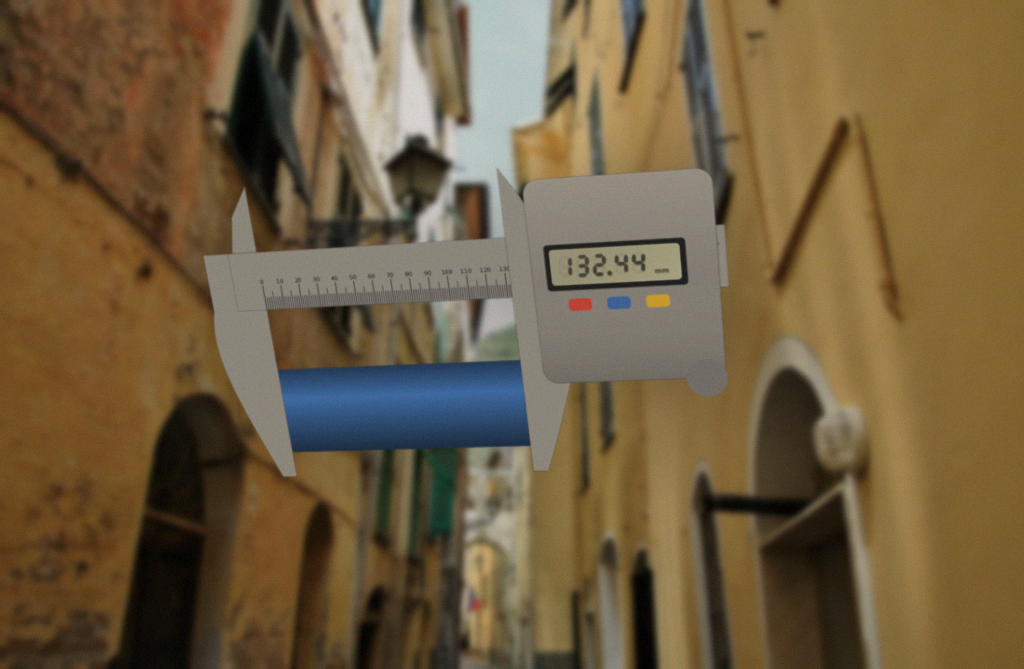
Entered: 132.44 mm
